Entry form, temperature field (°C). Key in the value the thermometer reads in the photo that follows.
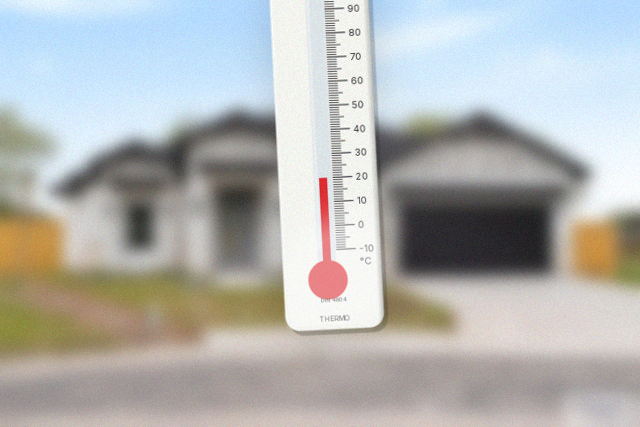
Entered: 20 °C
